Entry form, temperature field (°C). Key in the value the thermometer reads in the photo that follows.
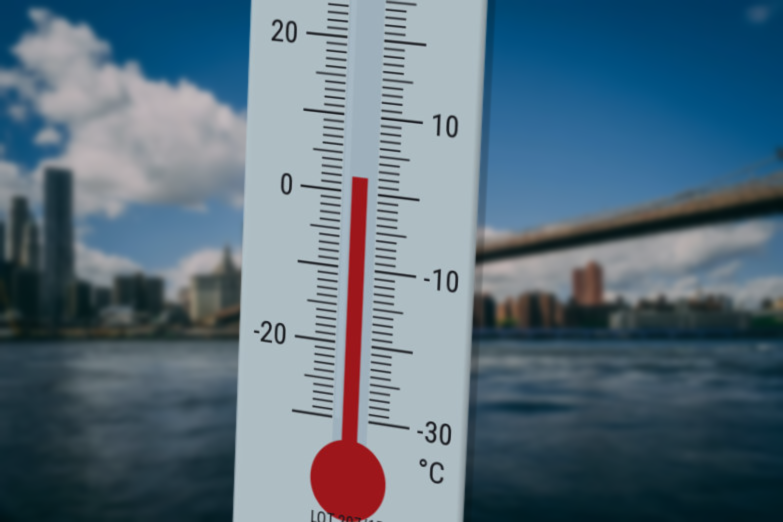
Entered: 2 °C
